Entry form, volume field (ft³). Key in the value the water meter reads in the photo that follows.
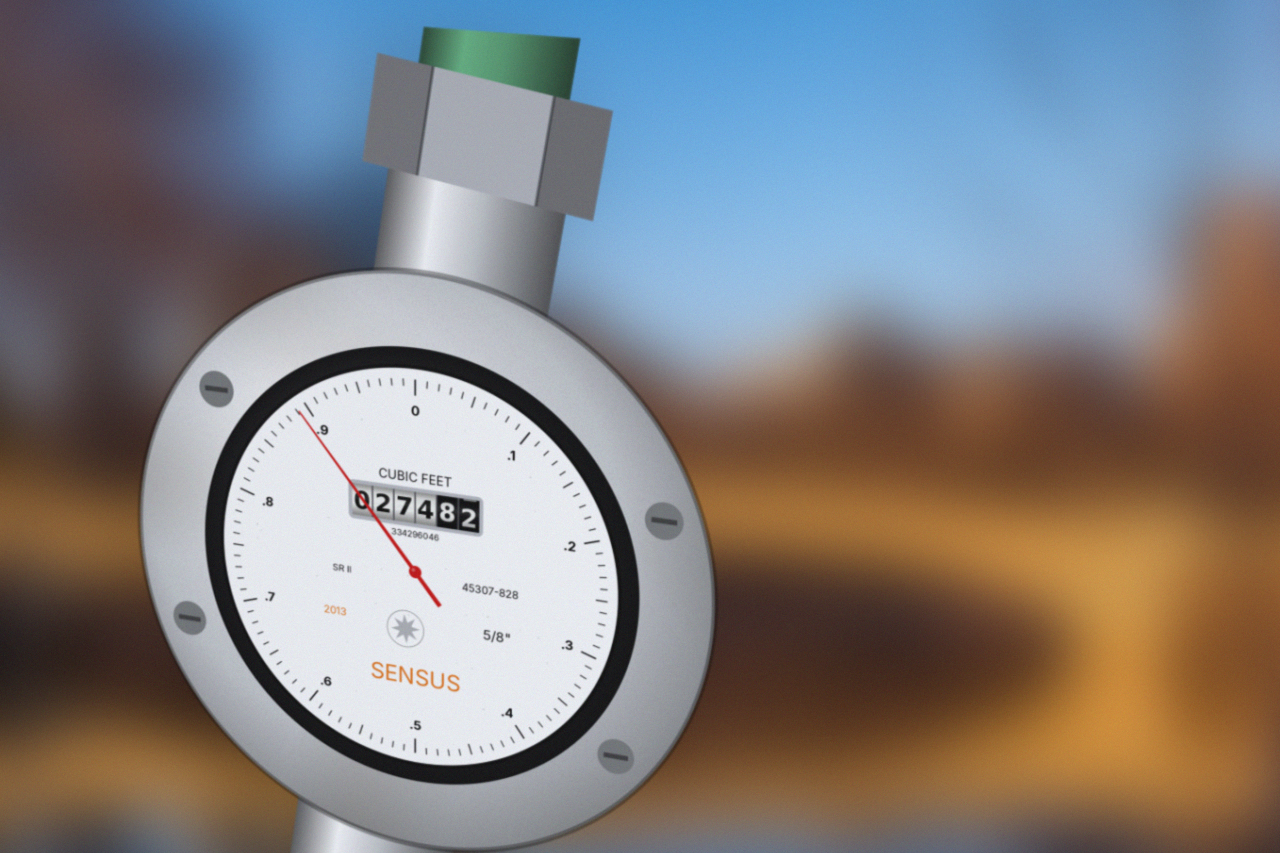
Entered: 27481.89 ft³
